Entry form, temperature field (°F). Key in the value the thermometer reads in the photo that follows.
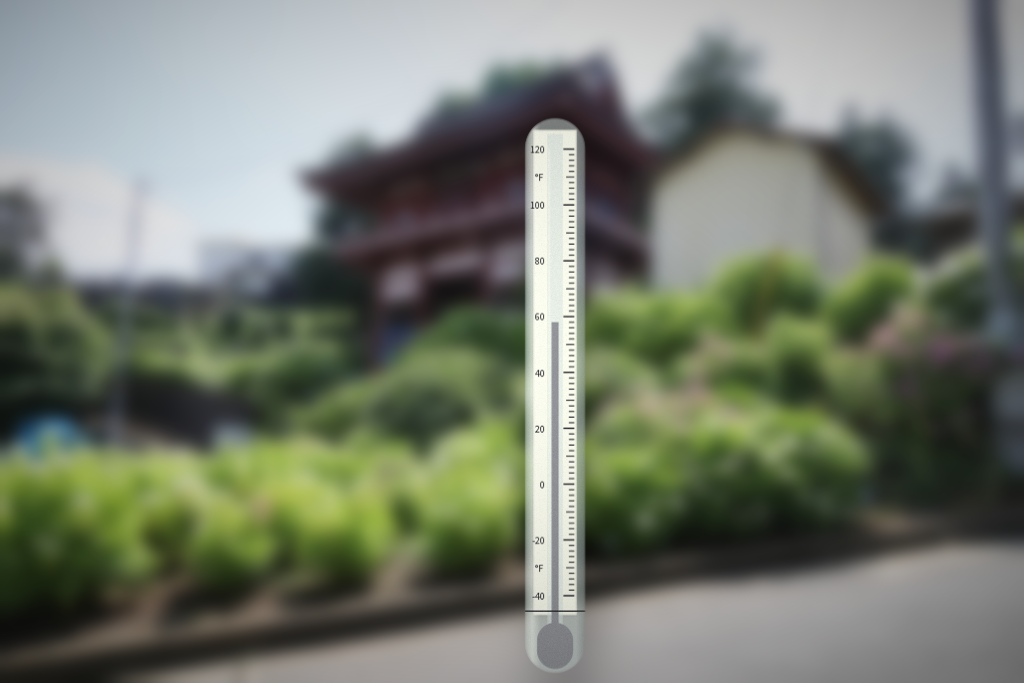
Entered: 58 °F
